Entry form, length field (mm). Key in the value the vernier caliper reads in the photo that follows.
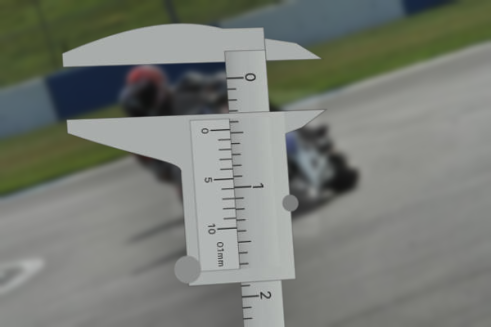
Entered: 4.7 mm
